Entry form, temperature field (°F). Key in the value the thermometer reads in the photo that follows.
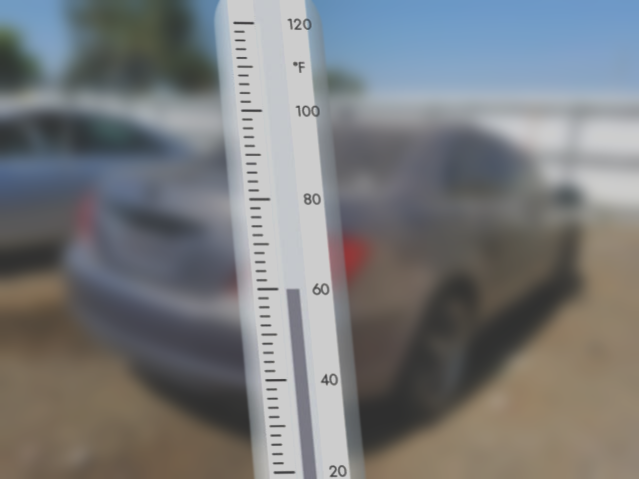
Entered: 60 °F
